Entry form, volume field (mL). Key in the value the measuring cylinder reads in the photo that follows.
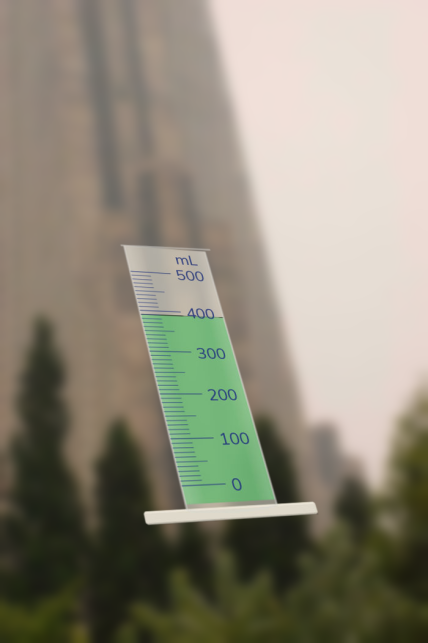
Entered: 390 mL
